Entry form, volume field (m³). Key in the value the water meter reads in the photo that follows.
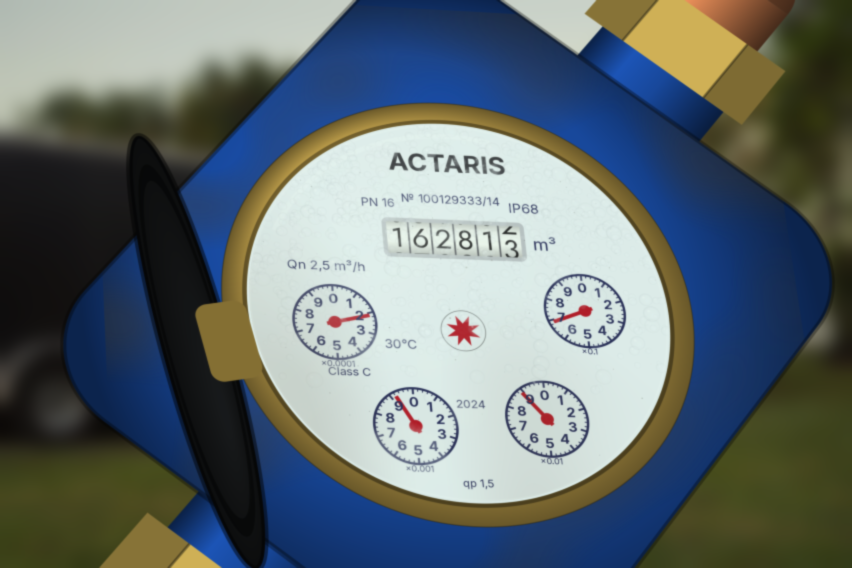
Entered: 162812.6892 m³
